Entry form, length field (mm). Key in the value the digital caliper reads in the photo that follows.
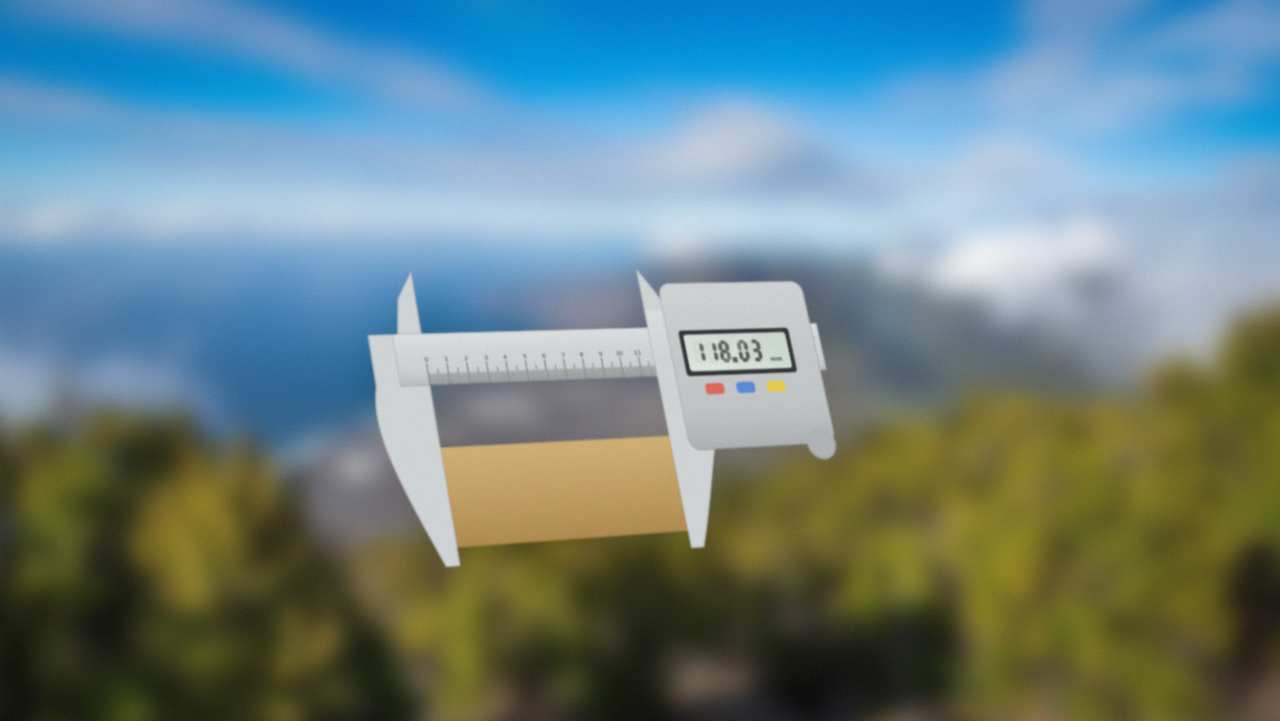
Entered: 118.03 mm
